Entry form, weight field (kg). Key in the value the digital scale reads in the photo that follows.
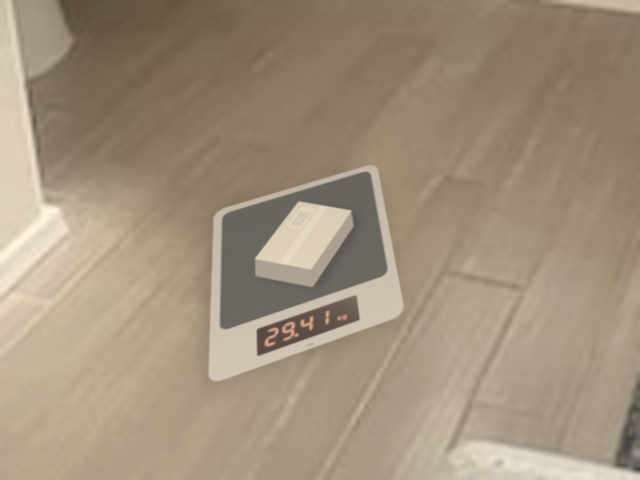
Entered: 29.41 kg
